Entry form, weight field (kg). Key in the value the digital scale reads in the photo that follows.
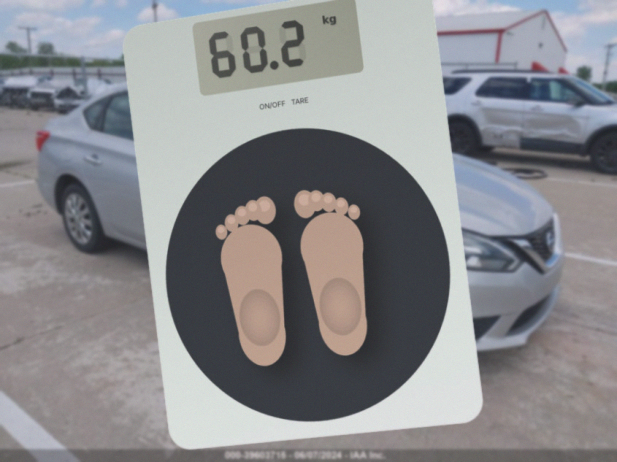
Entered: 60.2 kg
